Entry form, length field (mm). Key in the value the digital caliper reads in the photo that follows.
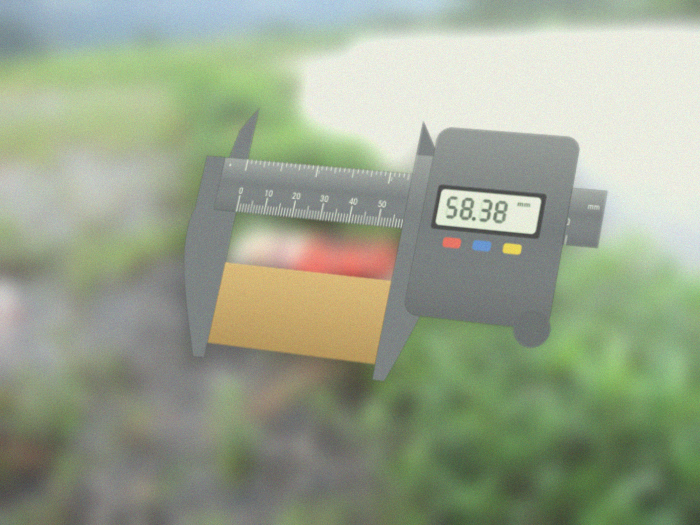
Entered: 58.38 mm
